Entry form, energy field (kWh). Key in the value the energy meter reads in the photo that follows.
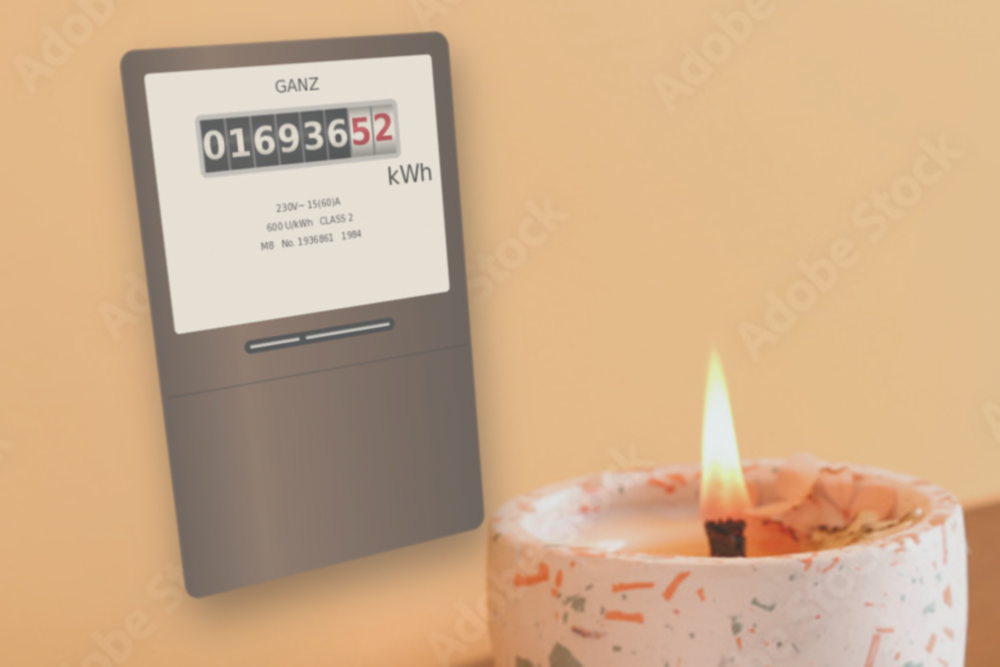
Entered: 16936.52 kWh
